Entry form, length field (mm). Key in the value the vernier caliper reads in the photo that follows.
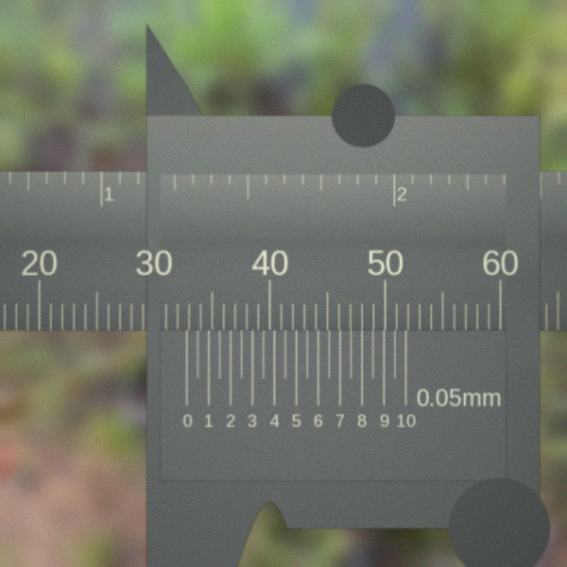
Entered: 32.8 mm
